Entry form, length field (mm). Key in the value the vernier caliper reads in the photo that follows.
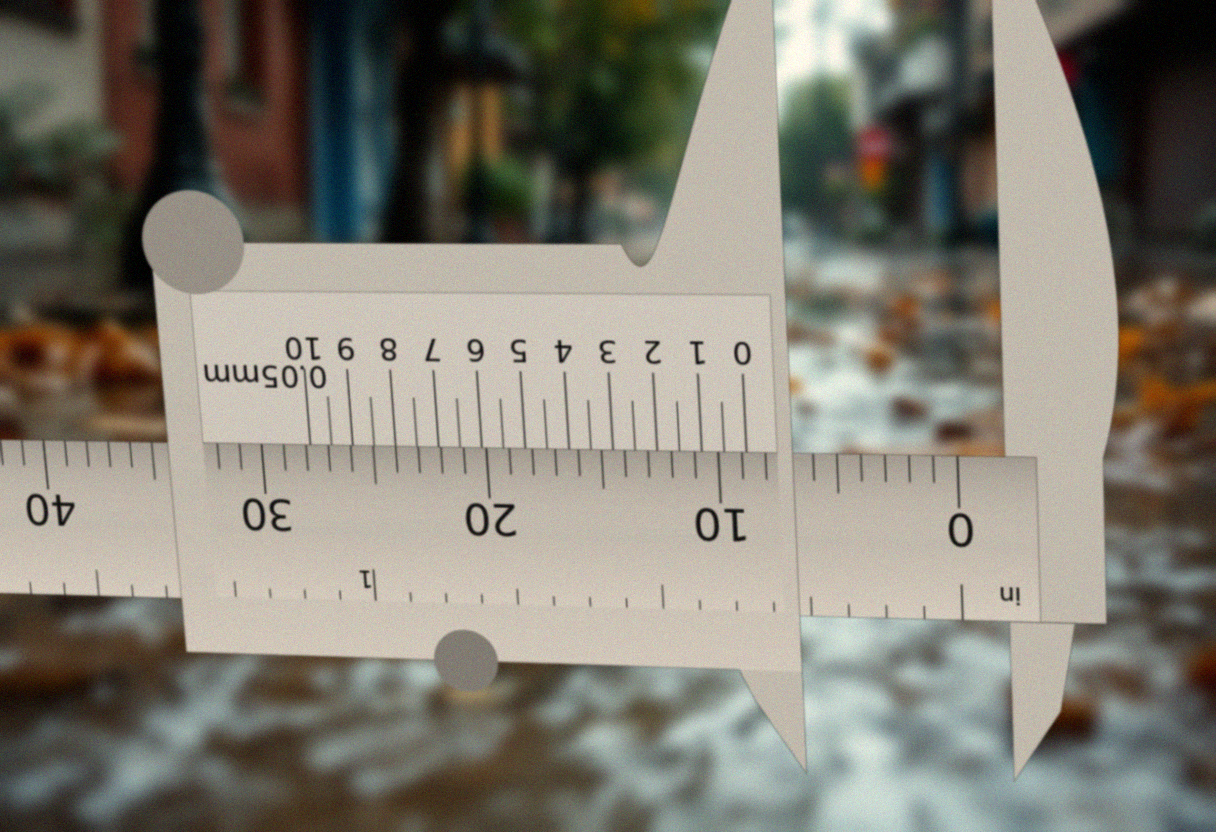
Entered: 8.8 mm
